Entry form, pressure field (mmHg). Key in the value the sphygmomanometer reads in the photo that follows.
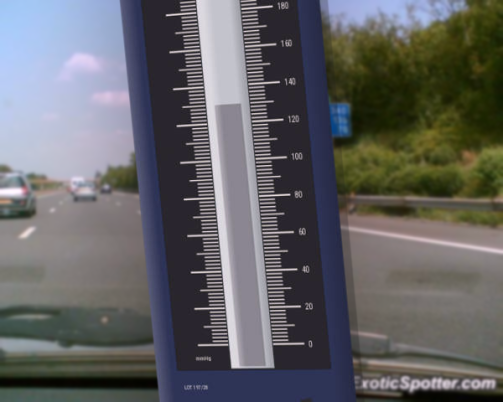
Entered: 130 mmHg
